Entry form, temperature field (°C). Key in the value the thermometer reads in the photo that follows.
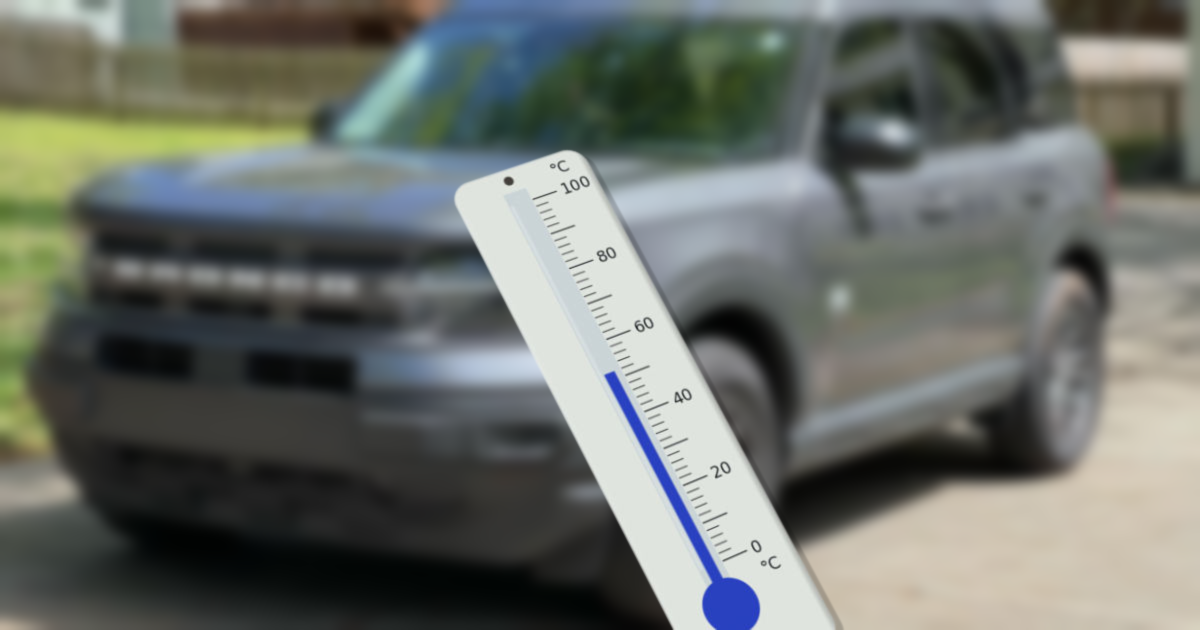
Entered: 52 °C
